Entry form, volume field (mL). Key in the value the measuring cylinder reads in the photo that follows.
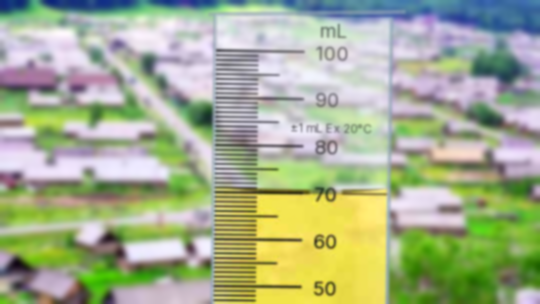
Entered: 70 mL
